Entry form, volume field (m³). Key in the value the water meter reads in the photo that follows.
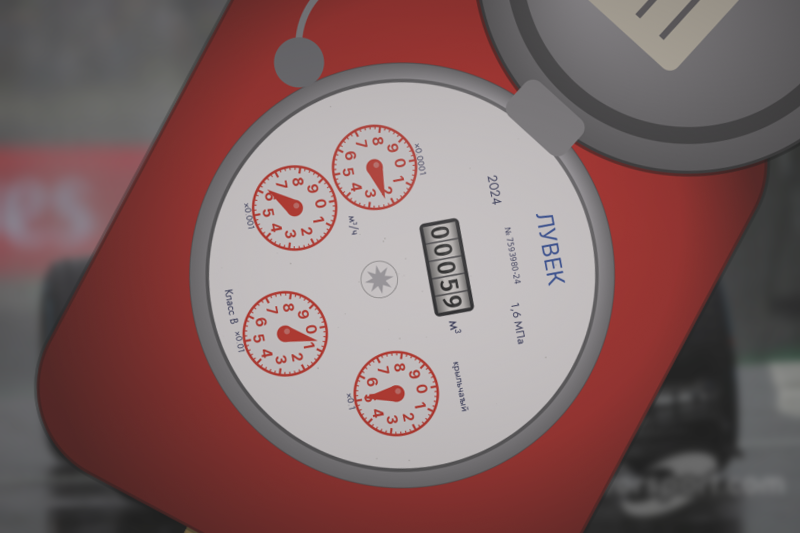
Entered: 59.5062 m³
